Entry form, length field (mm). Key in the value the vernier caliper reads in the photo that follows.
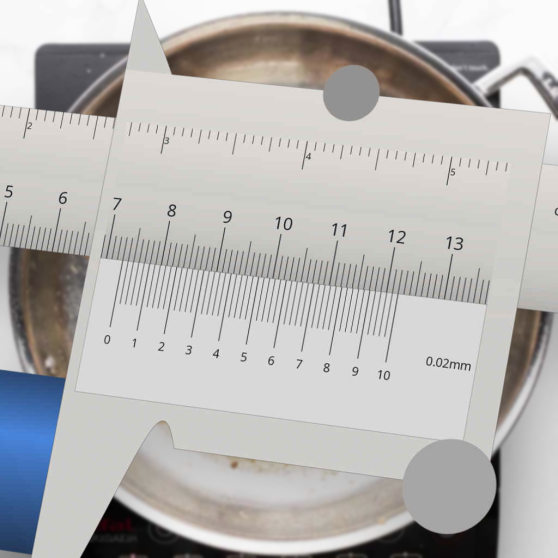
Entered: 73.0 mm
